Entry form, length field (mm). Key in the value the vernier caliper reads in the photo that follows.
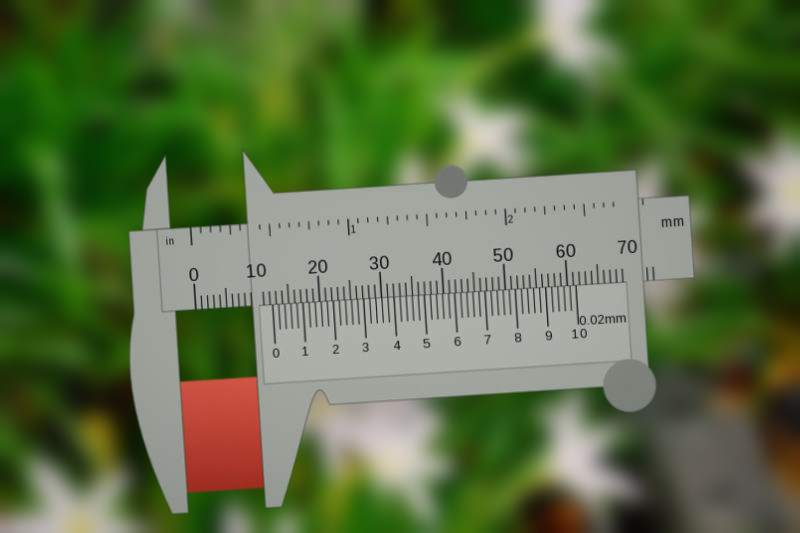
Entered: 12.4 mm
